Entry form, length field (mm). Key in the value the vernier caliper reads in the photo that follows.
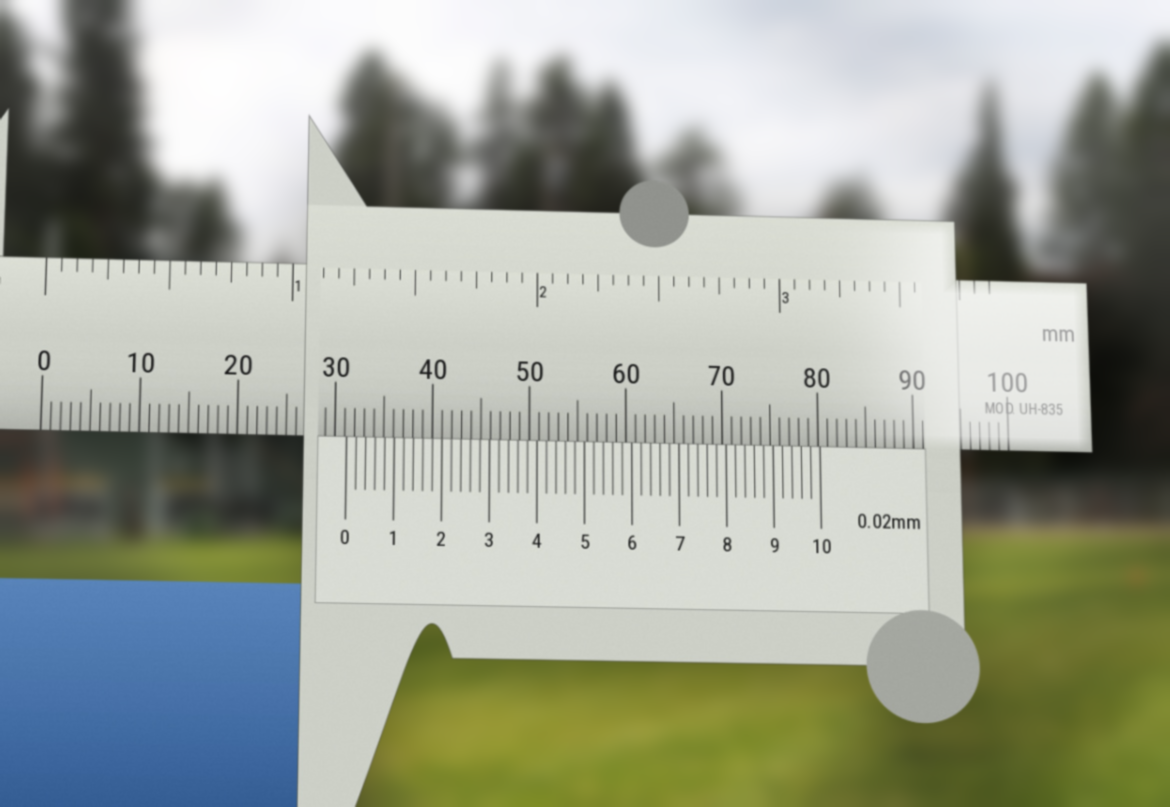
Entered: 31.2 mm
